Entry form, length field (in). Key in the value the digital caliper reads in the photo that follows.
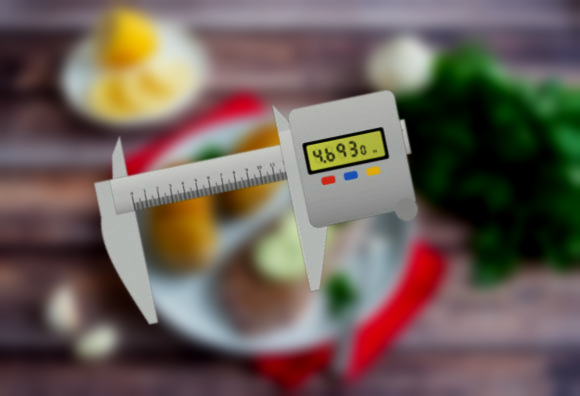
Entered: 4.6930 in
